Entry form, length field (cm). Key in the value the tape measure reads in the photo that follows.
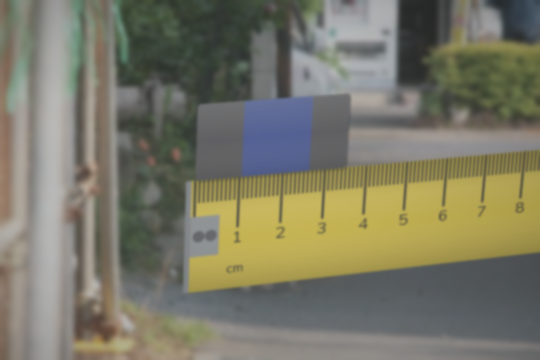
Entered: 3.5 cm
